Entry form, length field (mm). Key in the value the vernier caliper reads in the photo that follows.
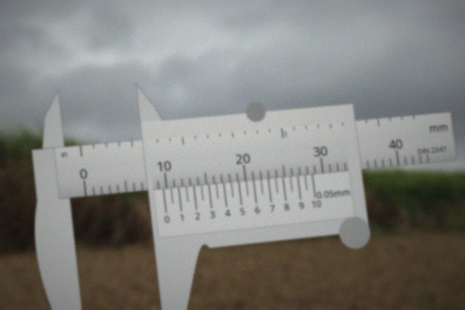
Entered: 9.6 mm
